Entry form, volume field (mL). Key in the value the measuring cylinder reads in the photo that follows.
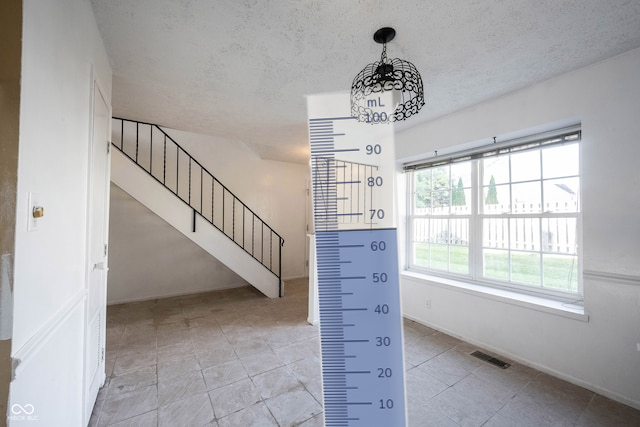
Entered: 65 mL
